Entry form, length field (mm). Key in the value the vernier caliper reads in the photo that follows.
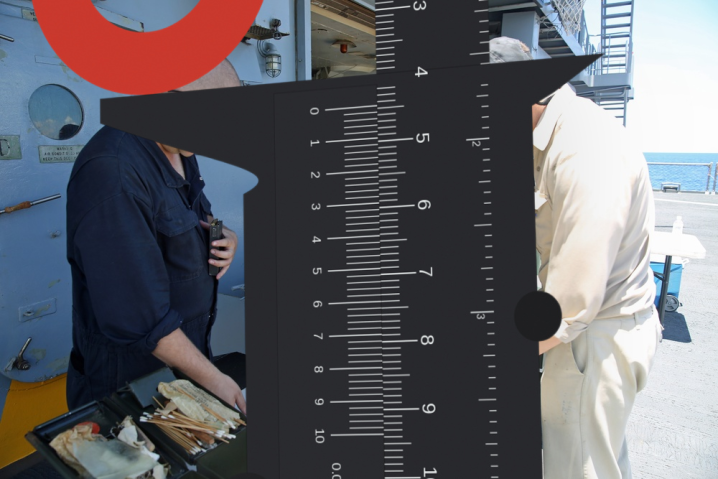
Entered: 44.6 mm
